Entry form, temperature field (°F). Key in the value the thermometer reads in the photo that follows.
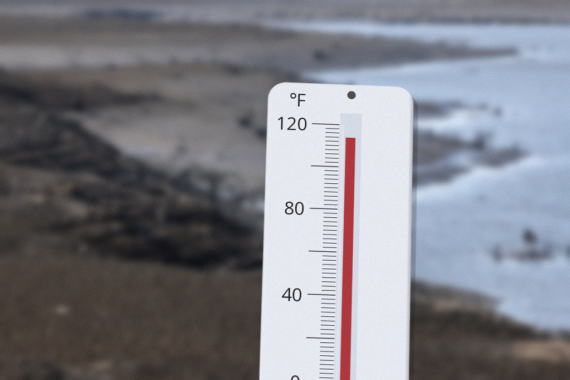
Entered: 114 °F
